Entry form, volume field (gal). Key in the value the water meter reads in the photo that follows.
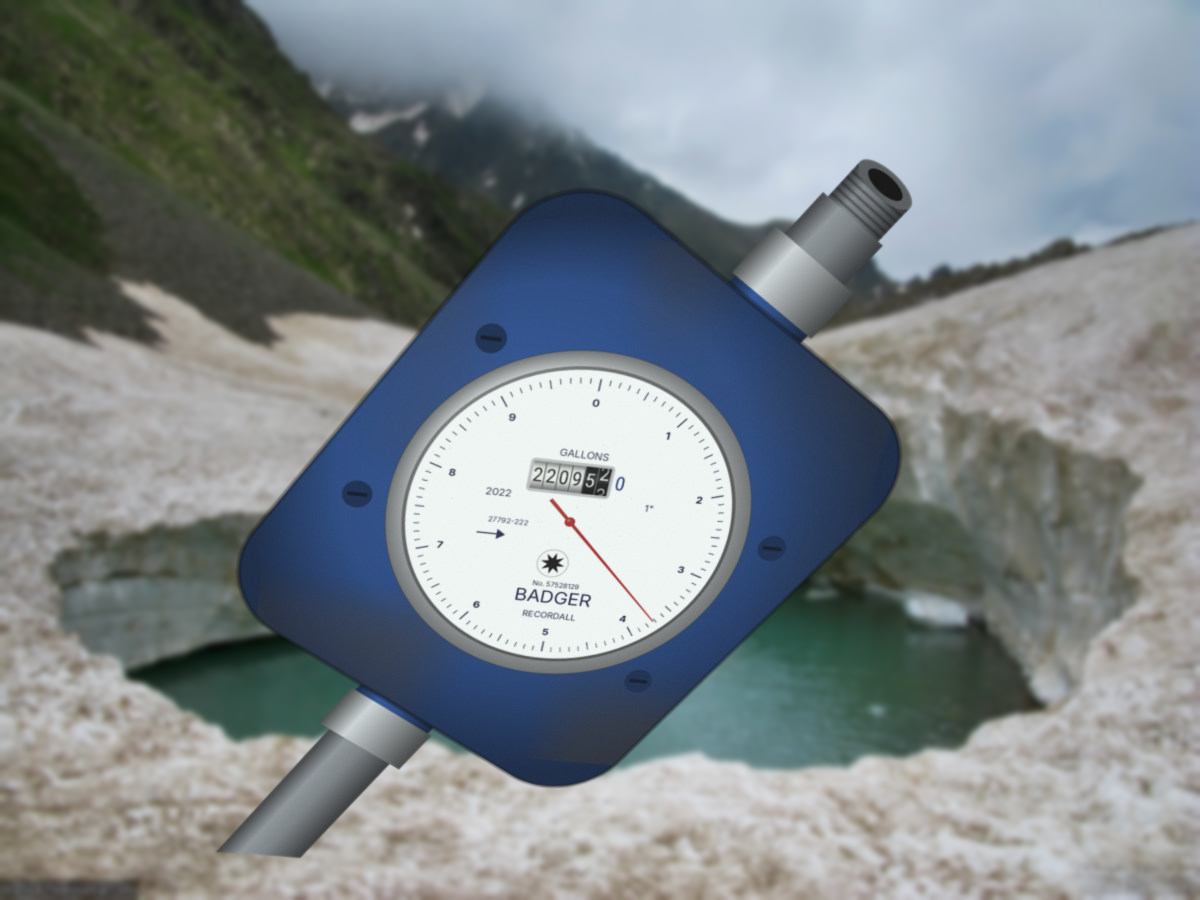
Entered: 2209523.7 gal
